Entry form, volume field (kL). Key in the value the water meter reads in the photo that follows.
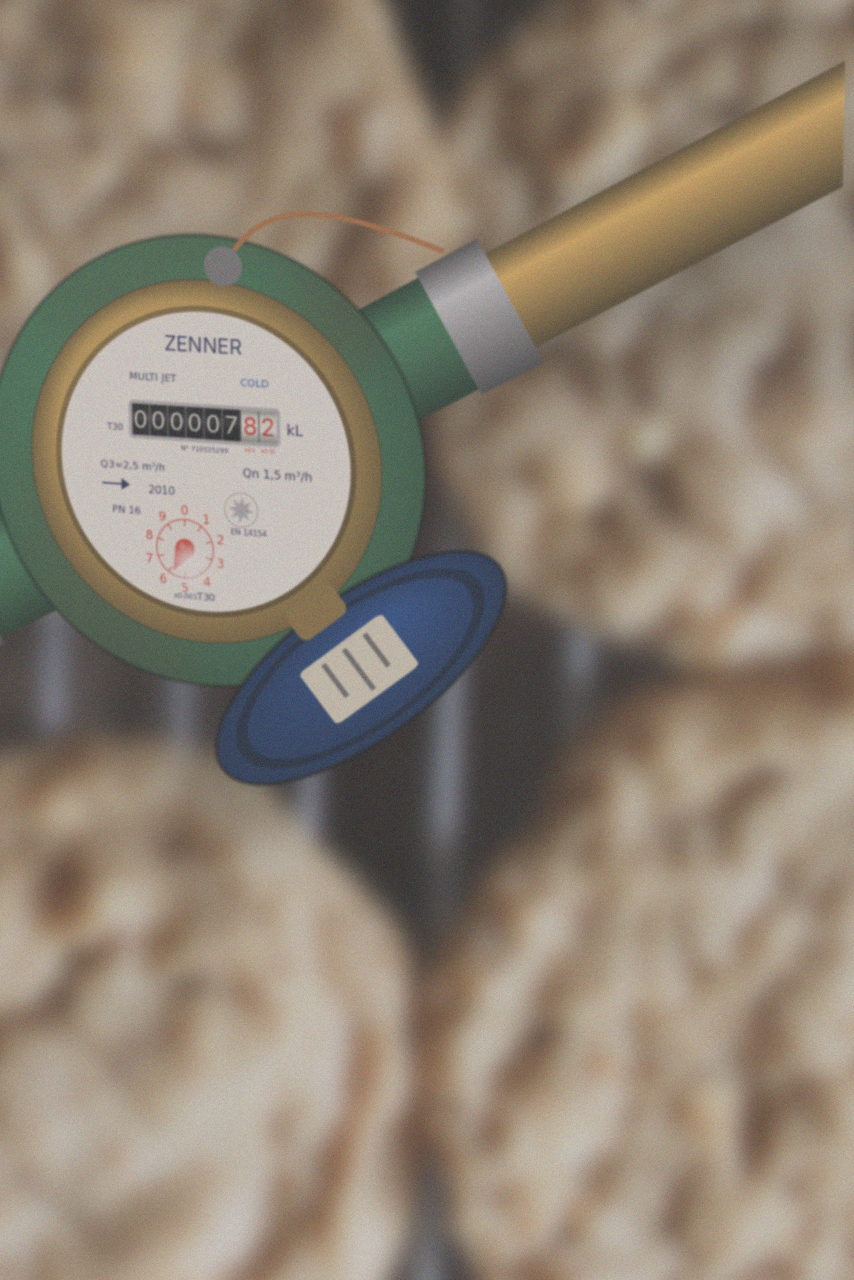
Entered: 7.825 kL
